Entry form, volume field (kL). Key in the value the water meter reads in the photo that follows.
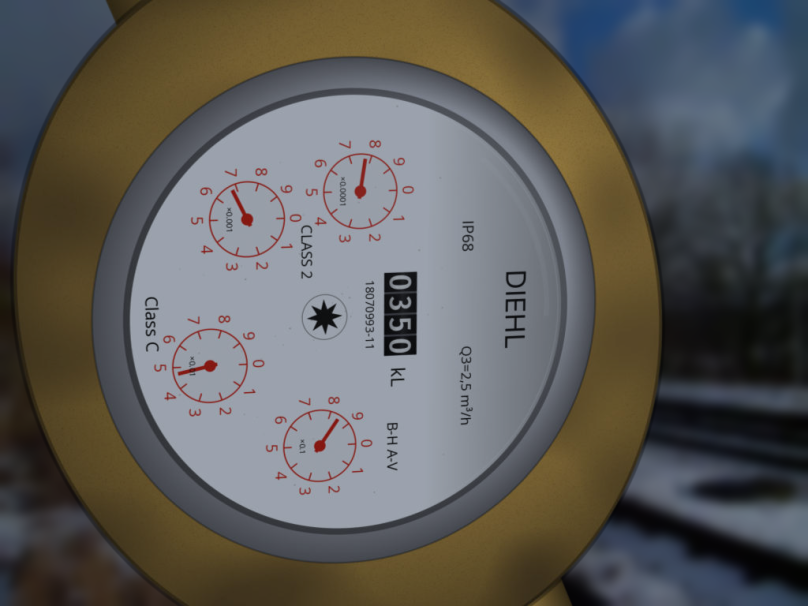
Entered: 350.8467 kL
